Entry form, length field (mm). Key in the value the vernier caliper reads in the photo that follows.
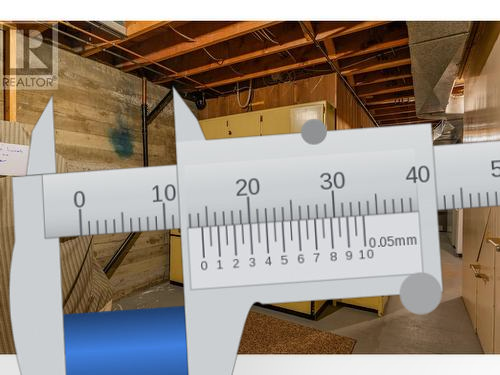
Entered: 14.4 mm
